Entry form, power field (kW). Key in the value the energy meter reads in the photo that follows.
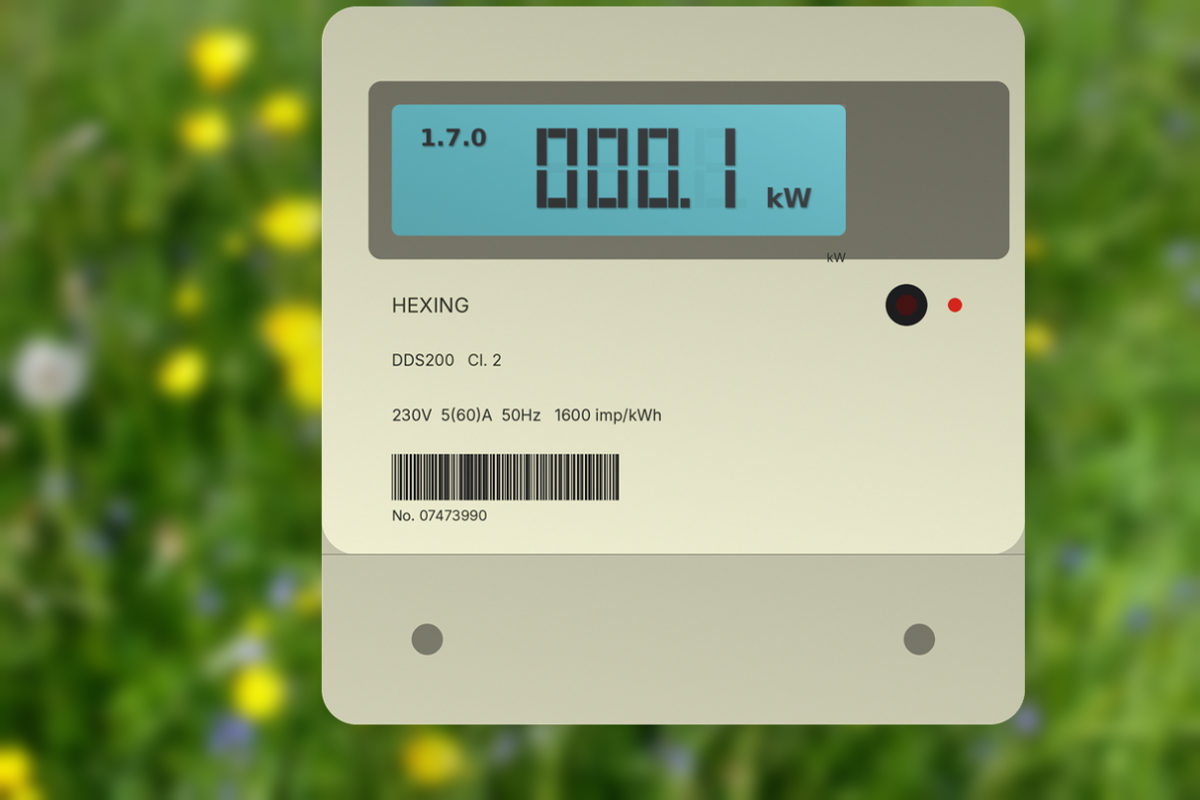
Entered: 0.1 kW
